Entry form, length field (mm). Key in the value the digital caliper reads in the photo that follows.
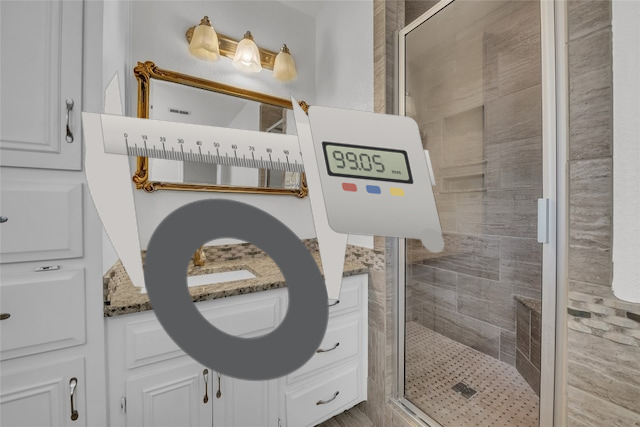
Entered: 99.05 mm
